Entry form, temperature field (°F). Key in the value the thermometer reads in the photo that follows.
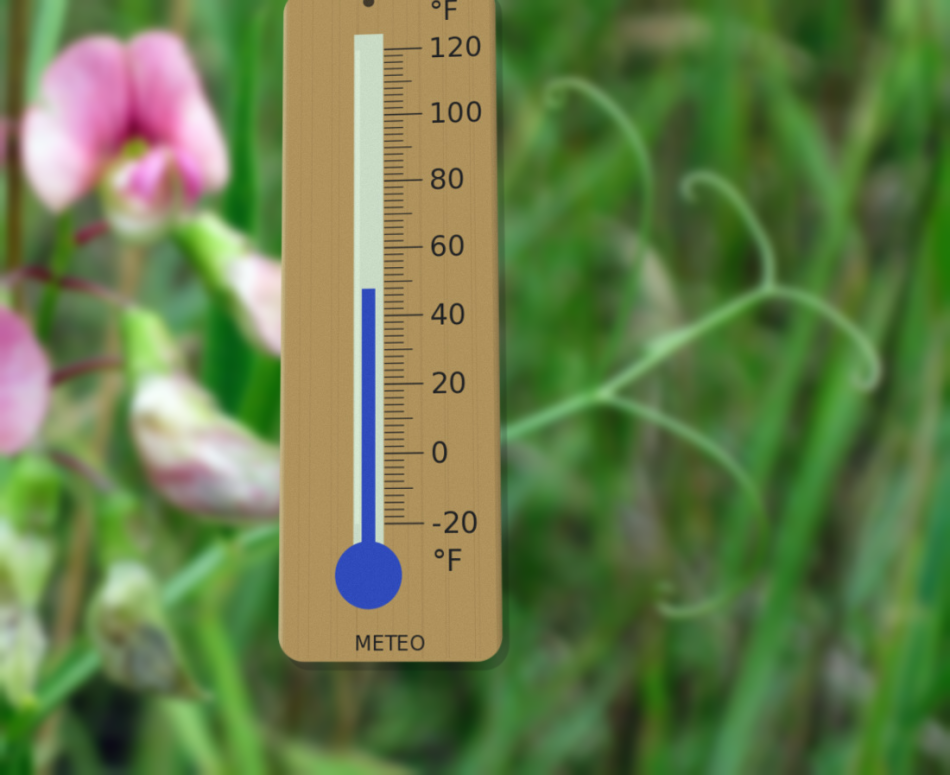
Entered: 48 °F
